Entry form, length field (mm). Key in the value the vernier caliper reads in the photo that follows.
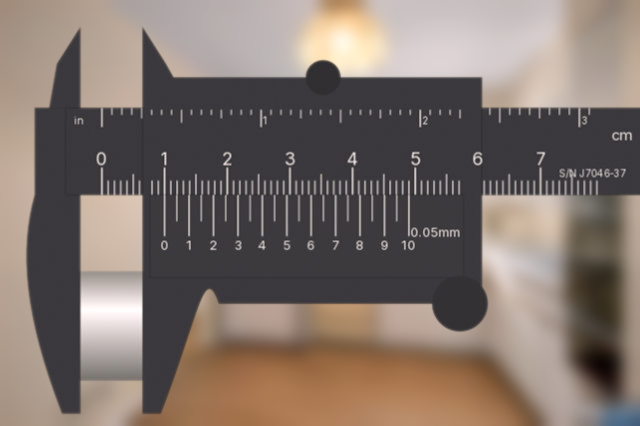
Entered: 10.0 mm
